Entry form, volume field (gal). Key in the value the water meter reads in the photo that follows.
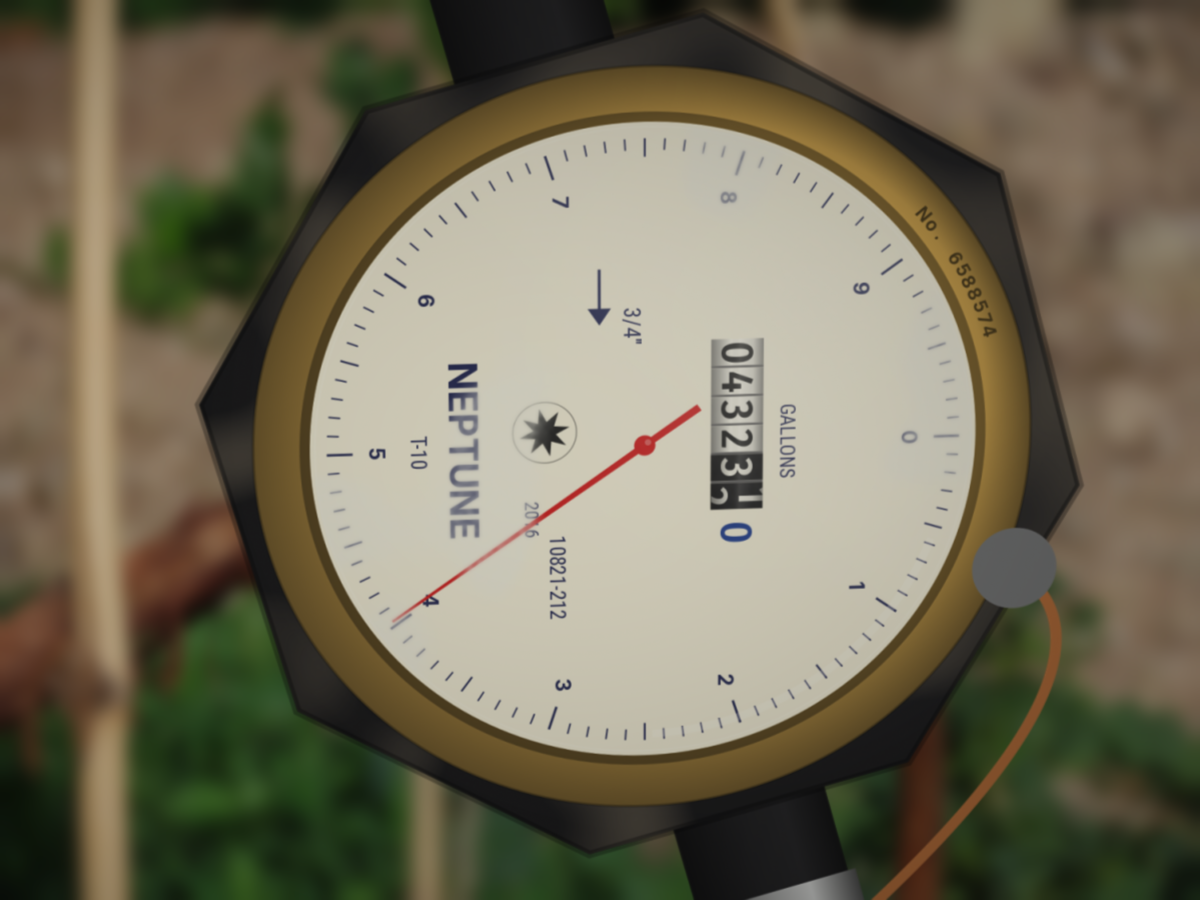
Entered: 432314.0 gal
